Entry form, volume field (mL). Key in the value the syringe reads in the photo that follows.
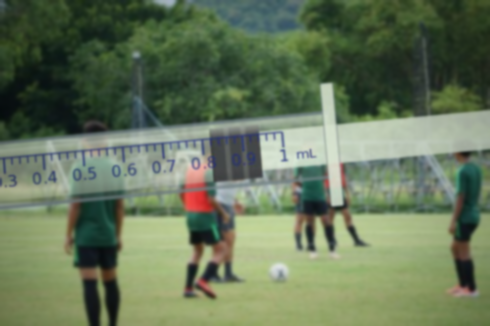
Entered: 0.82 mL
